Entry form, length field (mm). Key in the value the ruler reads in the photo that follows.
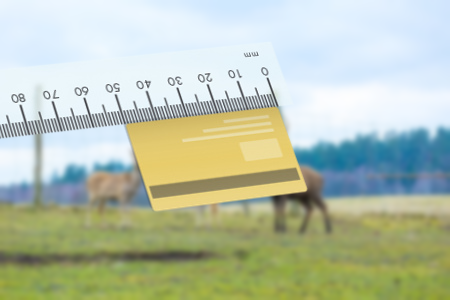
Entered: 50 mm
